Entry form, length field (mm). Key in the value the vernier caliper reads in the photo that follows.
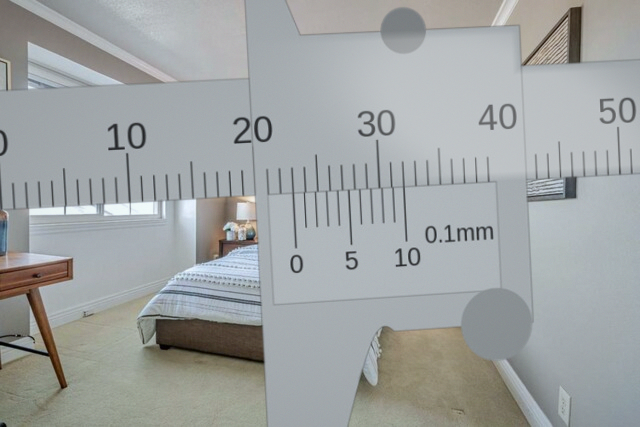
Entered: 23.0 mm
